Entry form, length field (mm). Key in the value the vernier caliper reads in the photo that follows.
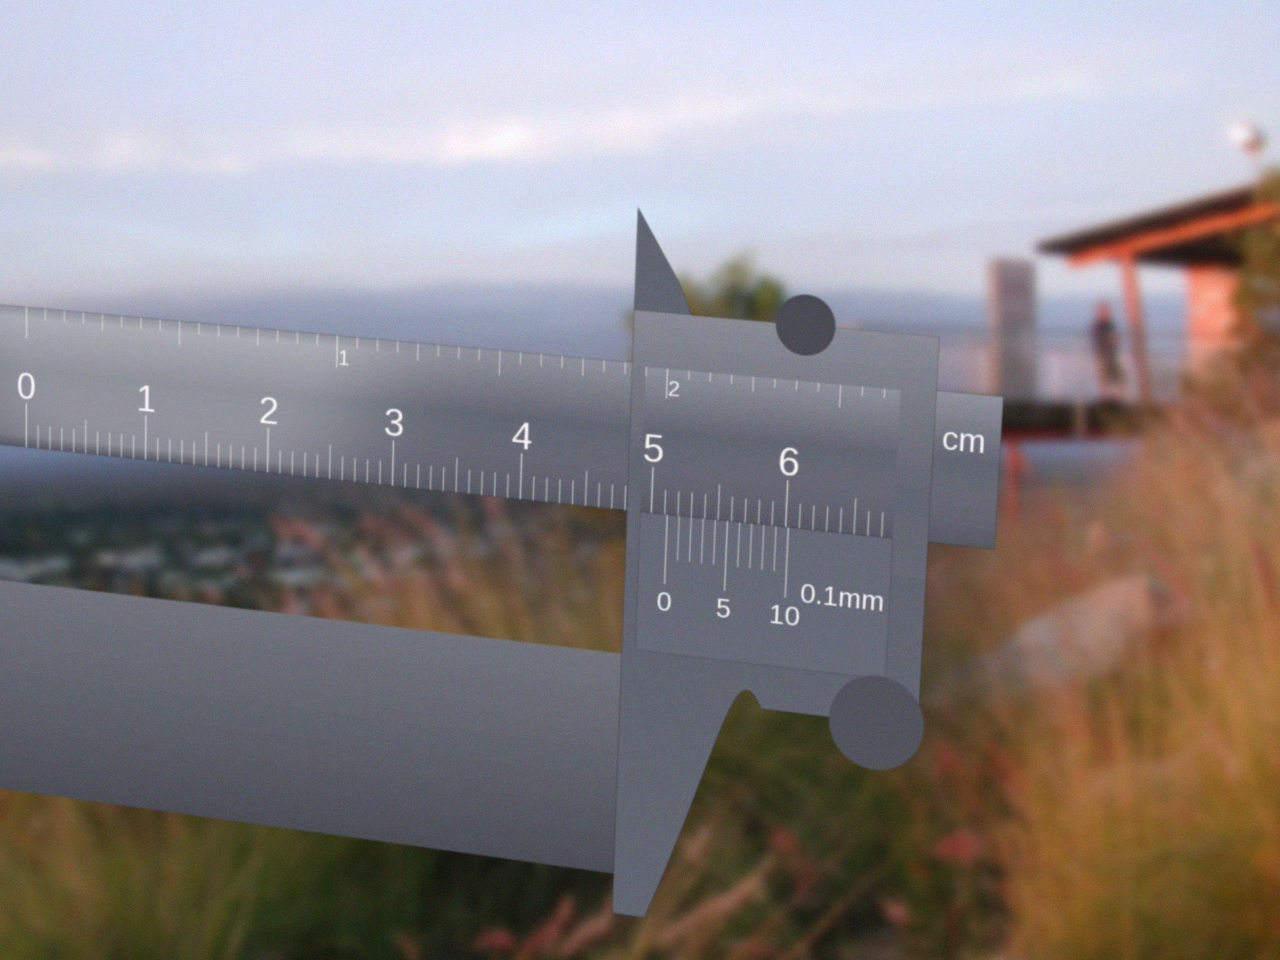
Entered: 51.2 mm
